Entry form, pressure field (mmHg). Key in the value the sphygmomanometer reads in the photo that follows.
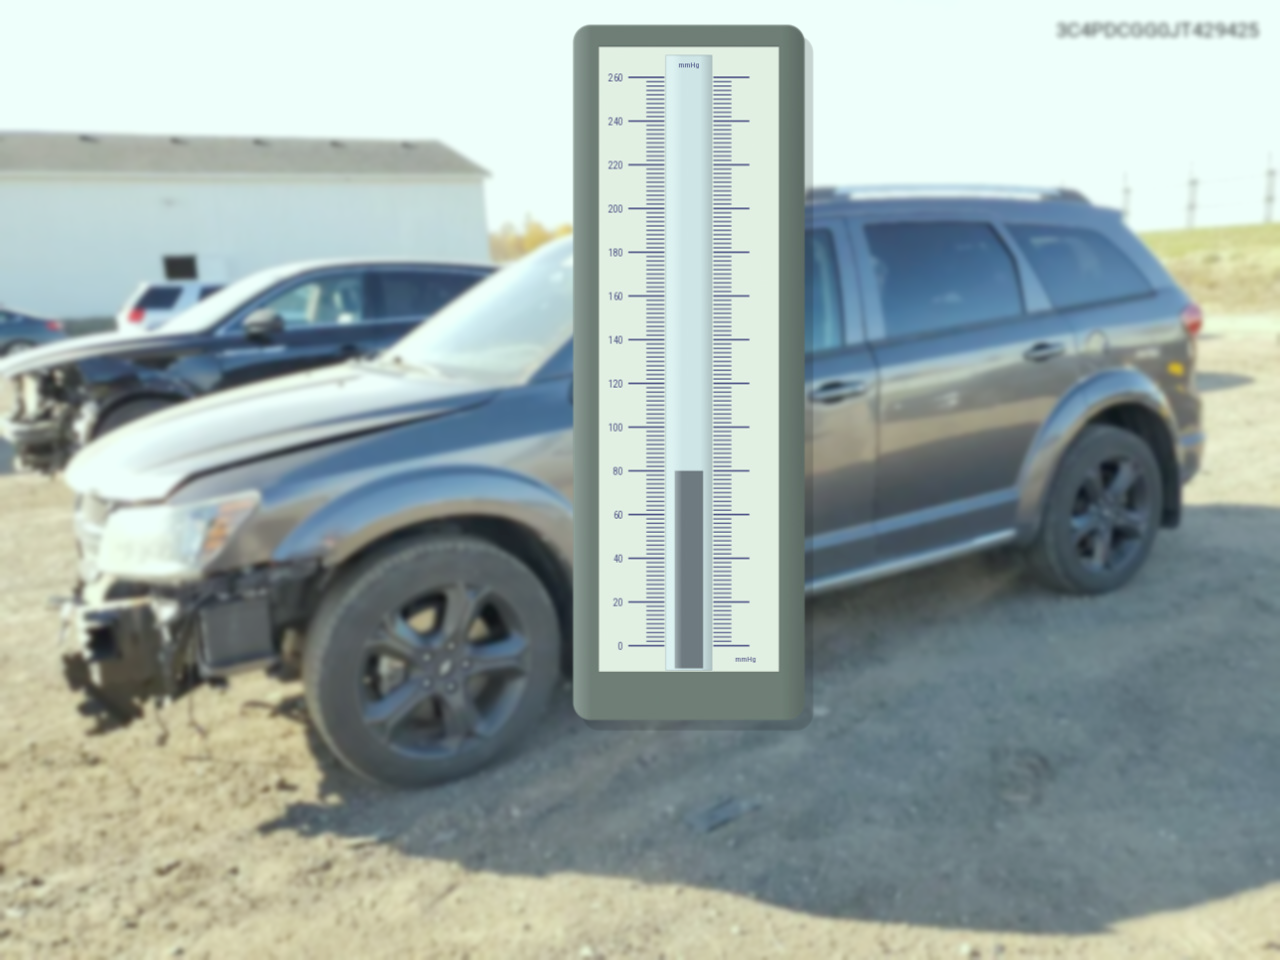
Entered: 80 mmHg
